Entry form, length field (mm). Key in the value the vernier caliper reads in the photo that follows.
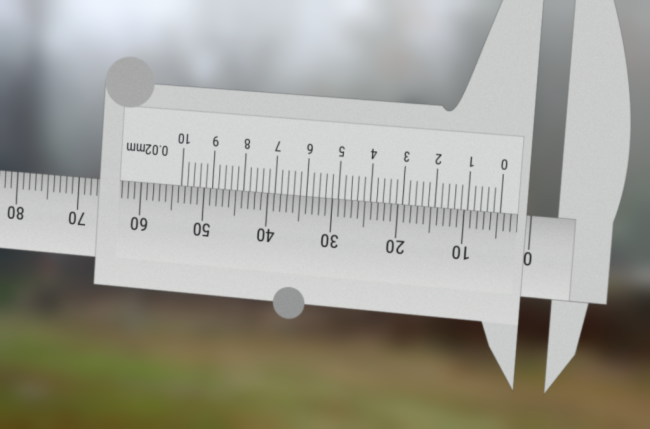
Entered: 4.6 mm
